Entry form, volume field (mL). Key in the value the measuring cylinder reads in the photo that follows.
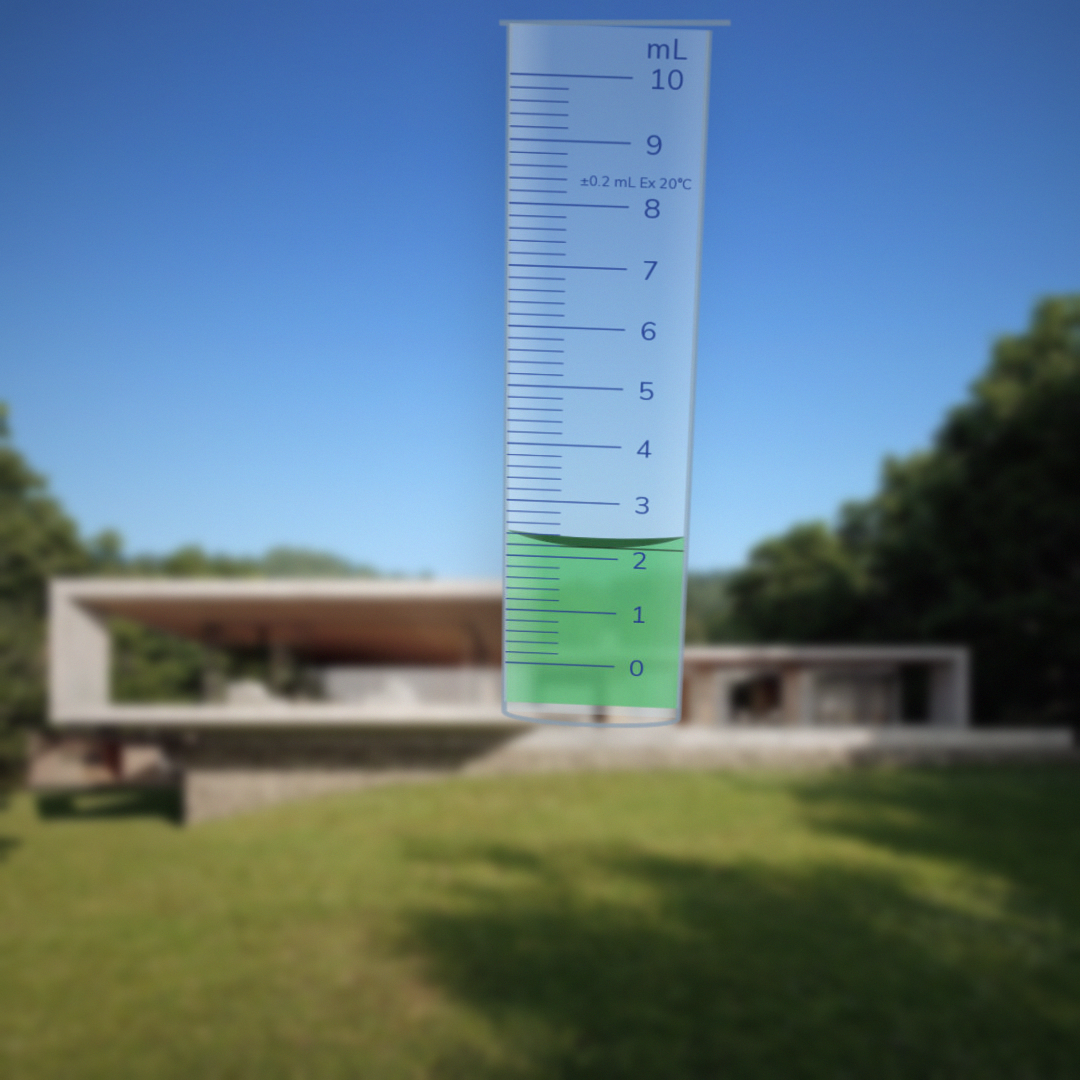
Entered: 2.2 mL
